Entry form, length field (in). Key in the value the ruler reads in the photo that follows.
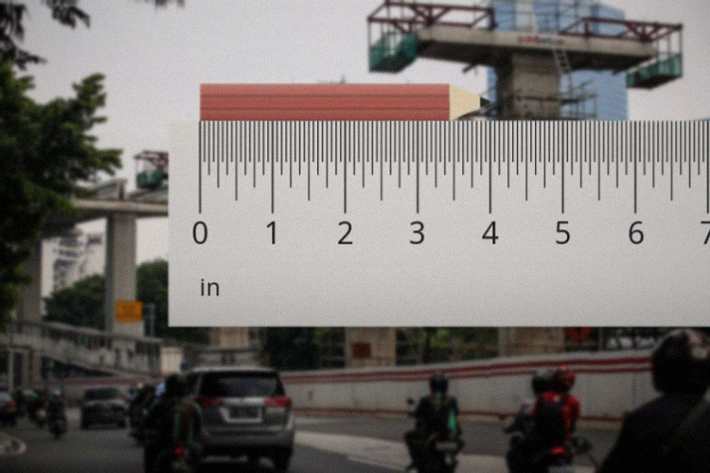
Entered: 4 in
